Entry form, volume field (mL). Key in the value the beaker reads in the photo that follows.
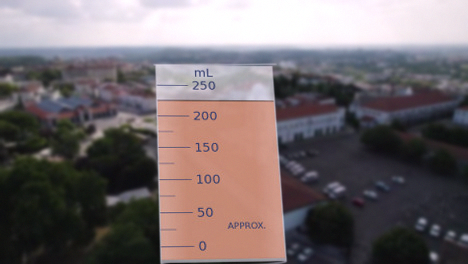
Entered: 225 mL
